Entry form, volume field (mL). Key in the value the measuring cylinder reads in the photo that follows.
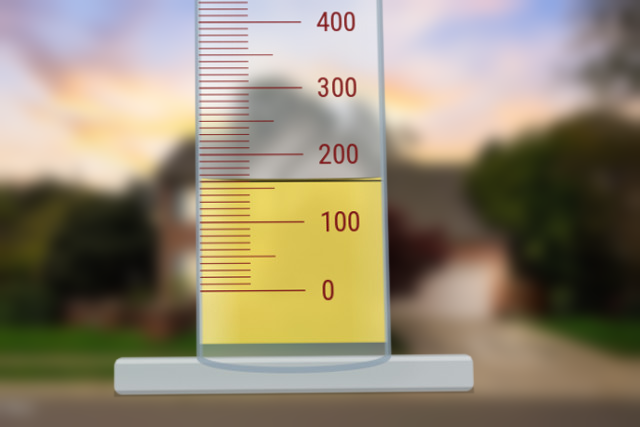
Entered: 160 mL
